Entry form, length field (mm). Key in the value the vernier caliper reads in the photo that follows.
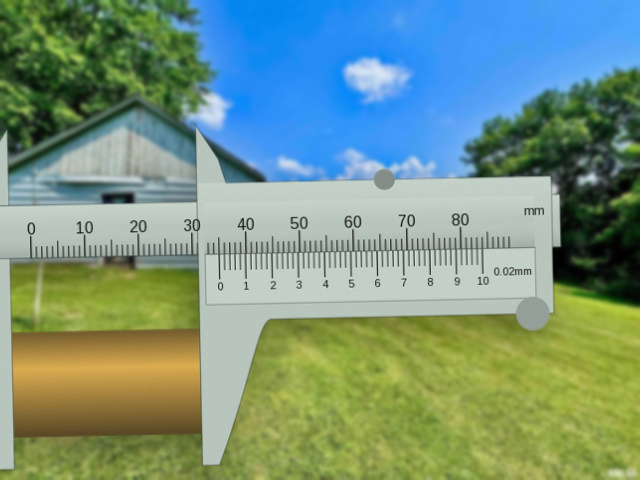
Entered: 35.0 mm
